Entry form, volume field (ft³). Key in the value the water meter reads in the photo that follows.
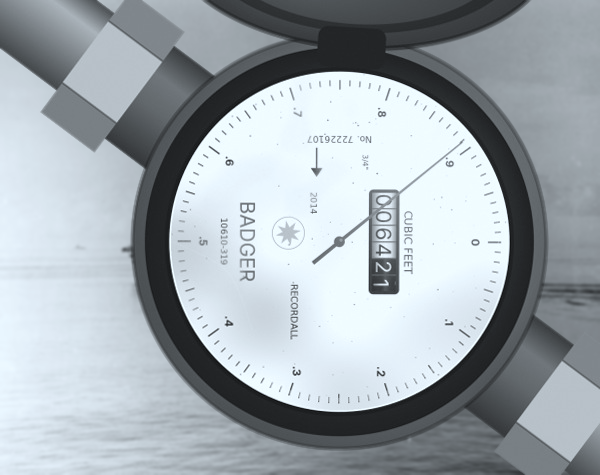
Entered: 6420.89 ft³
